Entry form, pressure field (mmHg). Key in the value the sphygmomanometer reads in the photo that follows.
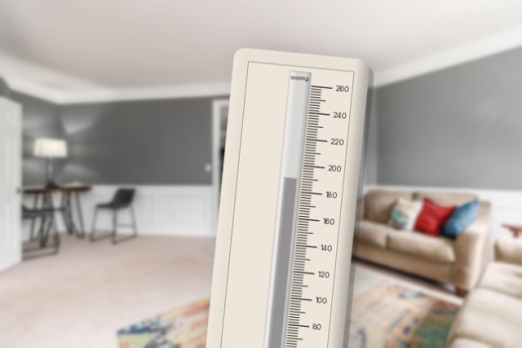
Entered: 190 mmHg
